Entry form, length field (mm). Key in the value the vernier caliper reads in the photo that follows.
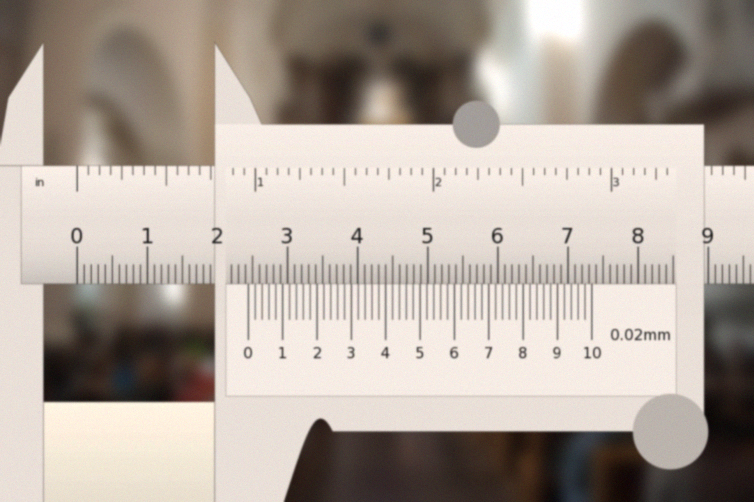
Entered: 24.4 mm
